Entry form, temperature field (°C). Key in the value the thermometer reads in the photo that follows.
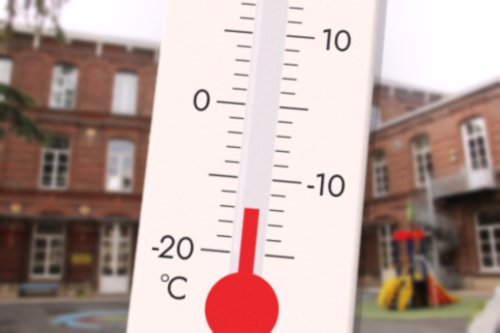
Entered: -14 °C
